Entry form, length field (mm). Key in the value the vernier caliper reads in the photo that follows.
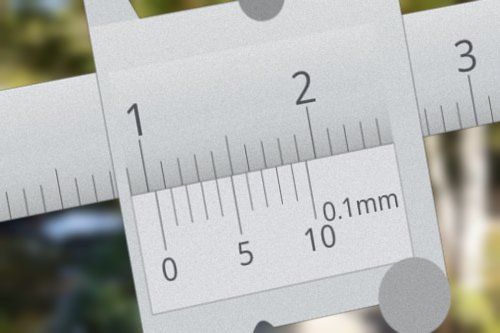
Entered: 10.4 mm
